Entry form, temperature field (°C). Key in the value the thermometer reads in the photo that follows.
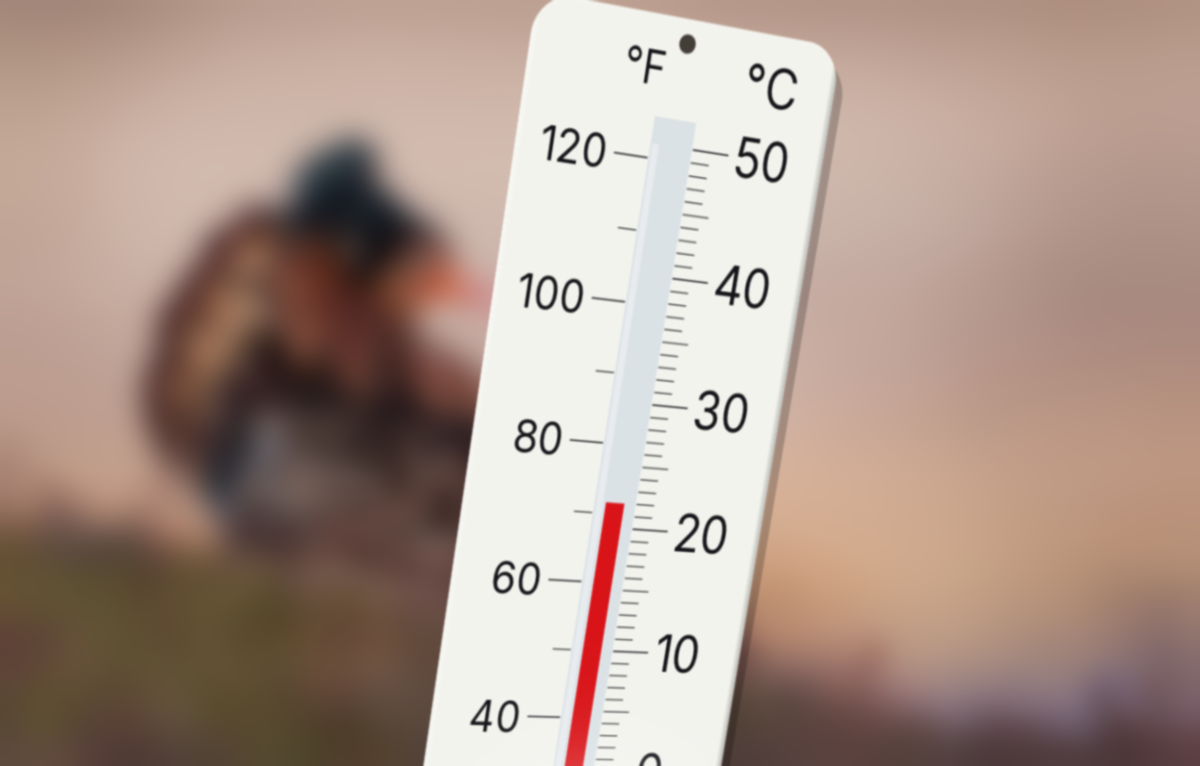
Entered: 22 °C
